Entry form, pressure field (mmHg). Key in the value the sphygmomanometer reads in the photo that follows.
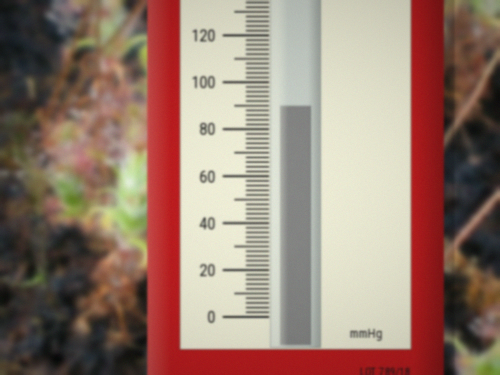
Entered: 90 mmHg
